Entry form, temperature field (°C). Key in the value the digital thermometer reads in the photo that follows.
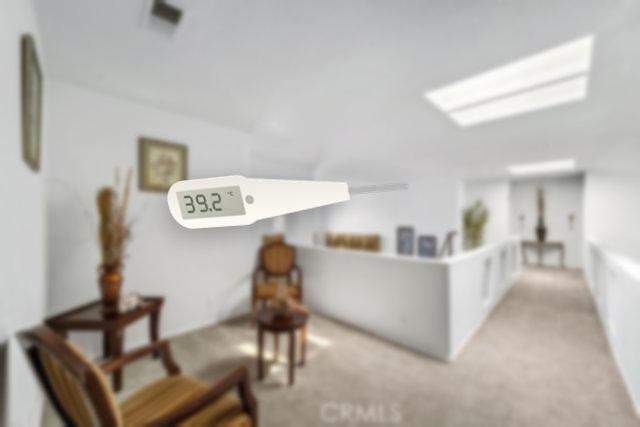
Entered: 39.2 °C
